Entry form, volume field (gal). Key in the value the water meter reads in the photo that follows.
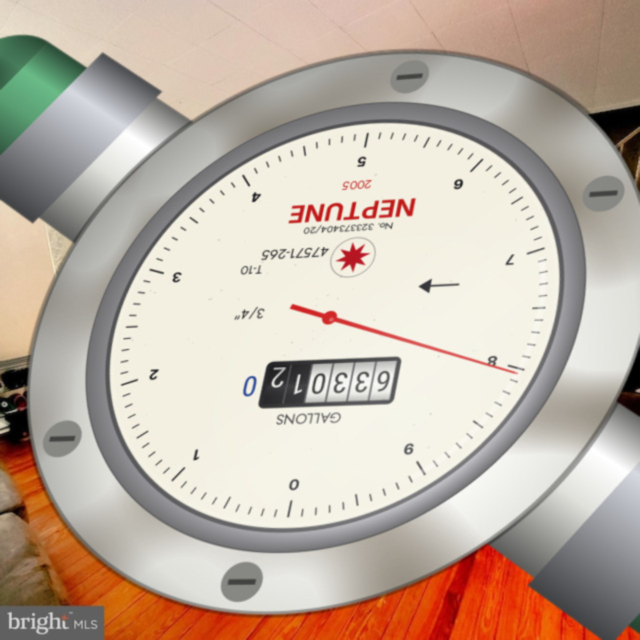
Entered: 6330118.0 gal
